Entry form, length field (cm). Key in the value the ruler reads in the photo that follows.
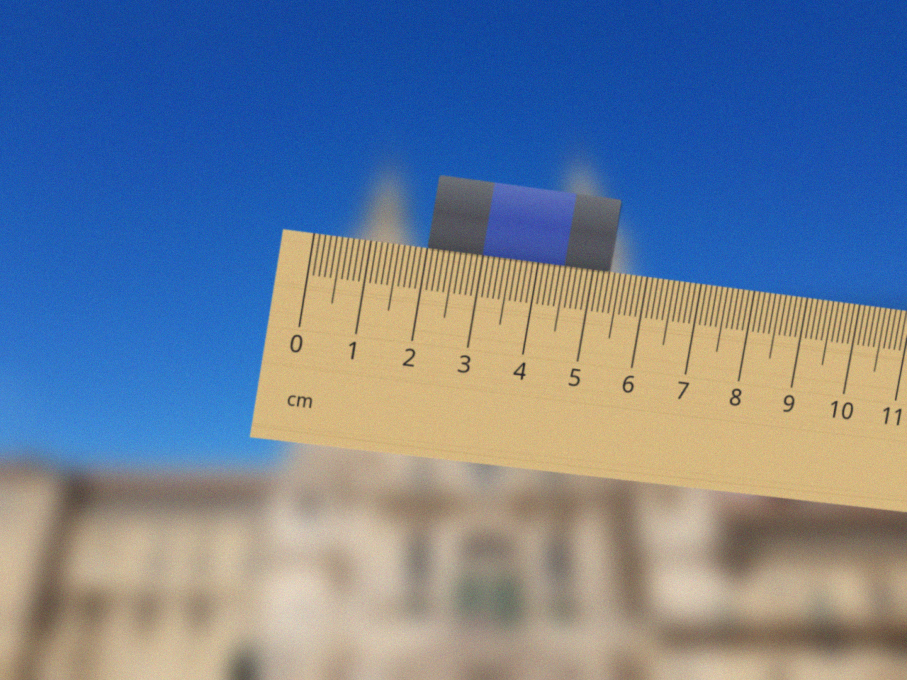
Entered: 3.3 cm
